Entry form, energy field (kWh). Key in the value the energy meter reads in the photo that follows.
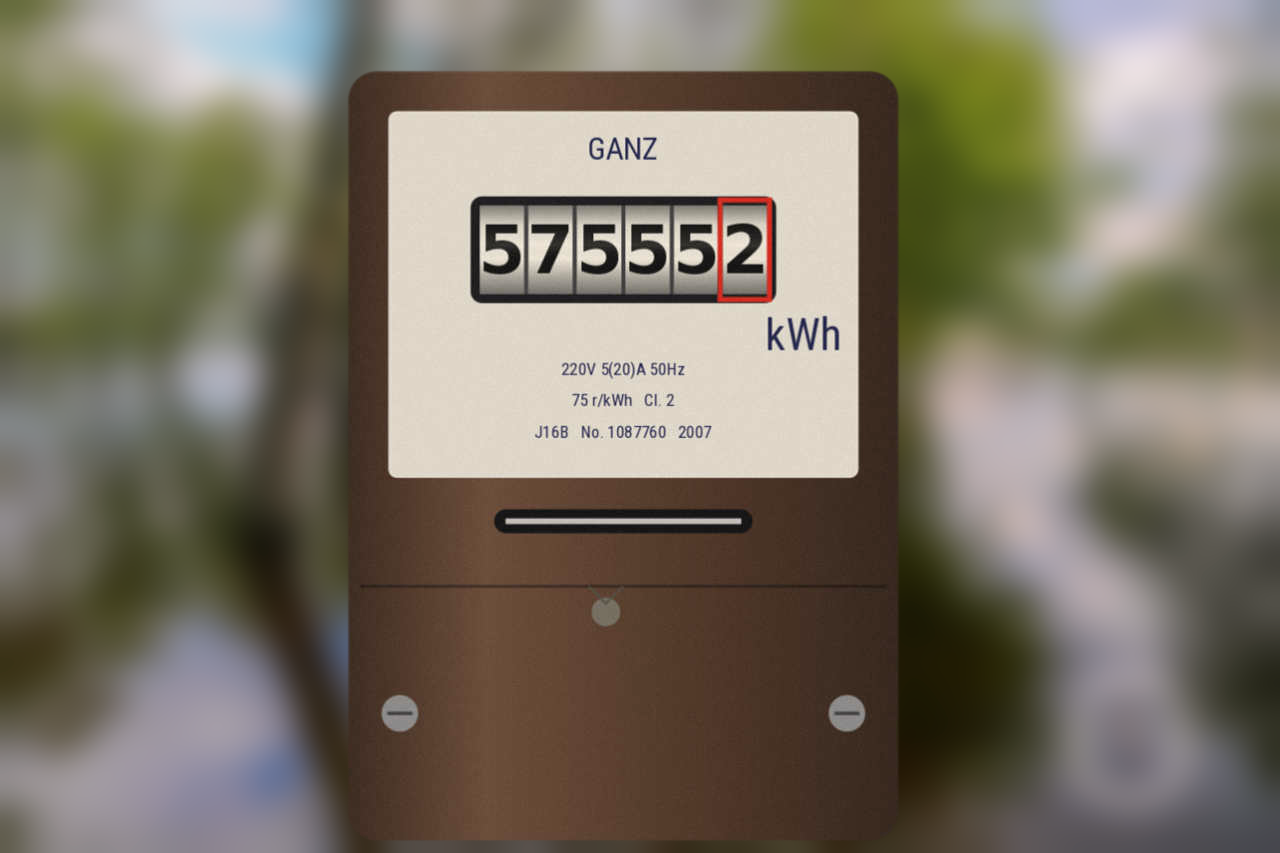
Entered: 57555.2 kWh
